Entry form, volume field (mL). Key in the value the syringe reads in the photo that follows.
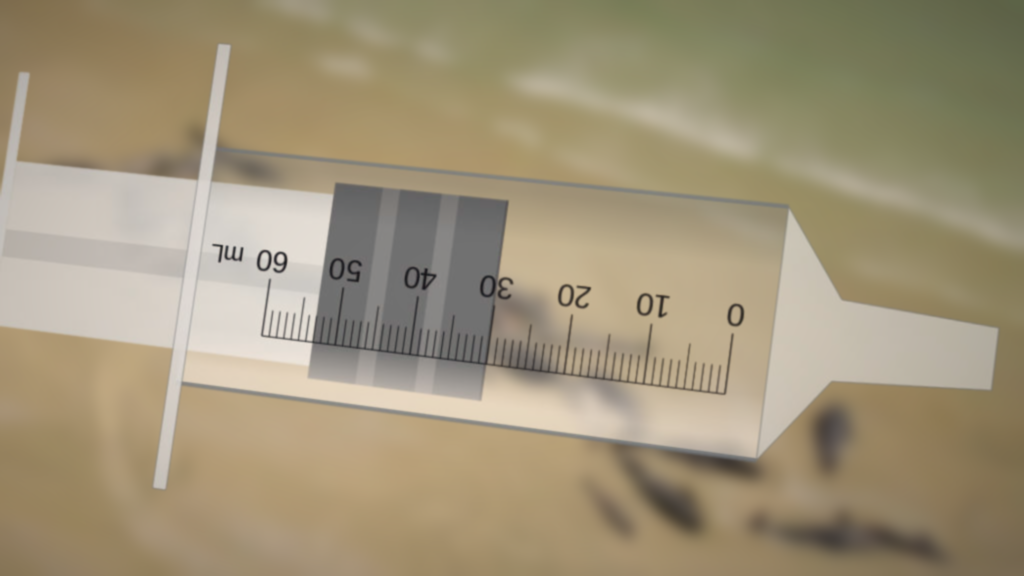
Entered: 30 mL
